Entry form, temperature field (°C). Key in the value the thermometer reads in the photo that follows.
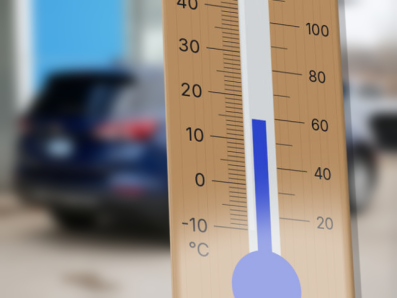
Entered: 15 °C
